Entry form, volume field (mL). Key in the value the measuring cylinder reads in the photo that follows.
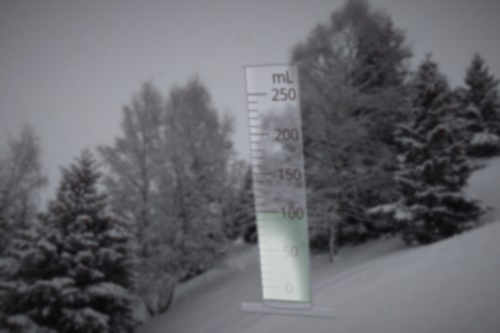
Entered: 100 mL
